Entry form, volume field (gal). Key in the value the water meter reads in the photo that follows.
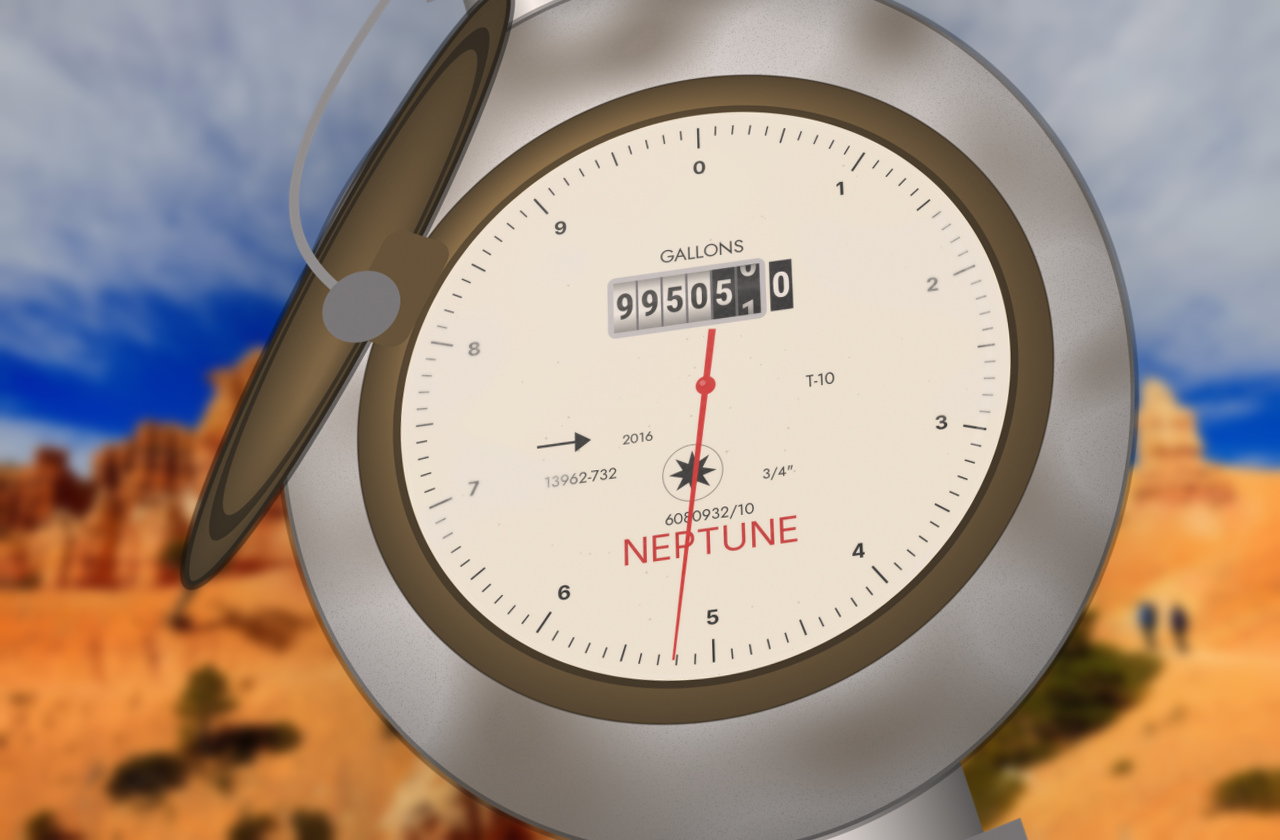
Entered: 9950505.2 gal
